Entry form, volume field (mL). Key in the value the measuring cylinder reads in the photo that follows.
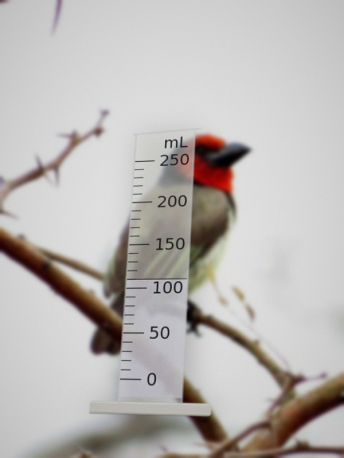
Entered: 110 mL
